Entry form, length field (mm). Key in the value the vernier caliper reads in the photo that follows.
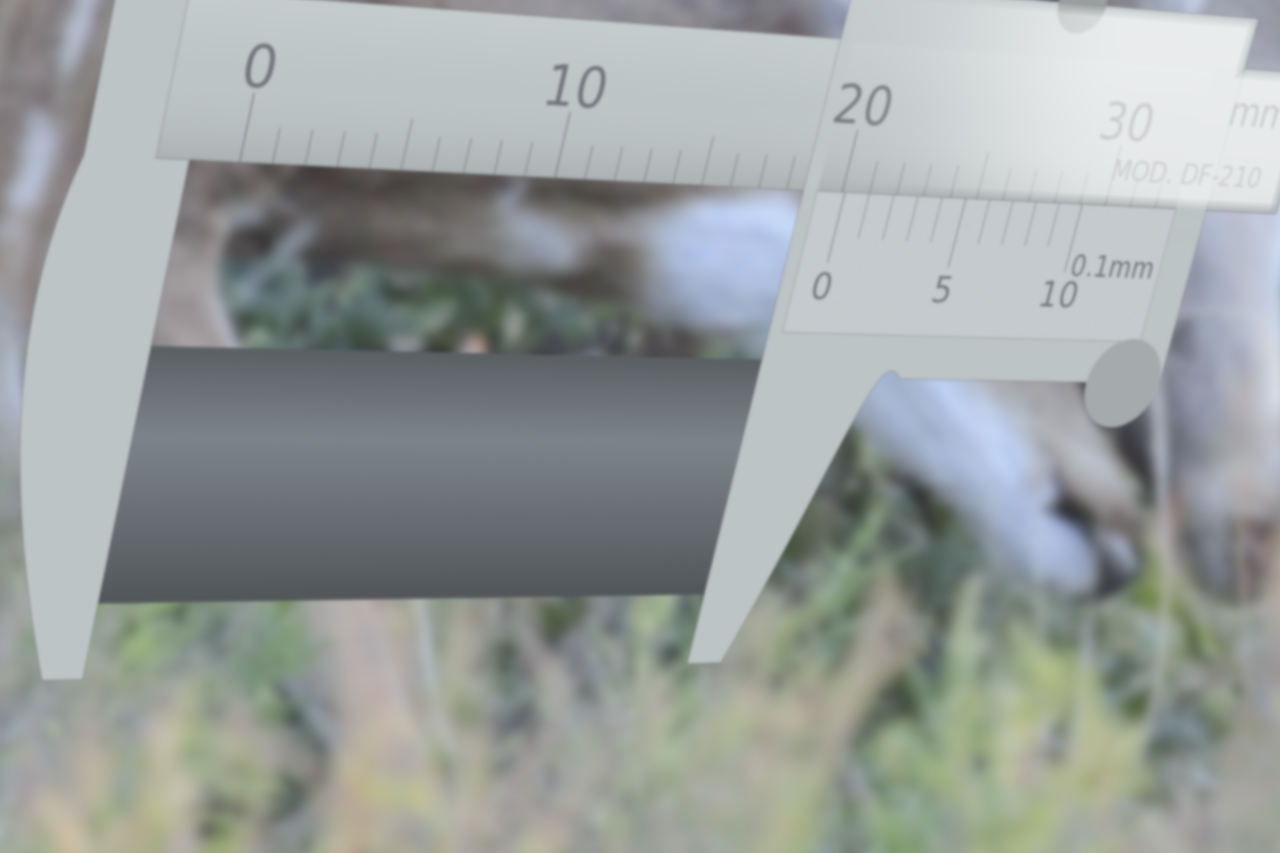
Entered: 20.1 mm
